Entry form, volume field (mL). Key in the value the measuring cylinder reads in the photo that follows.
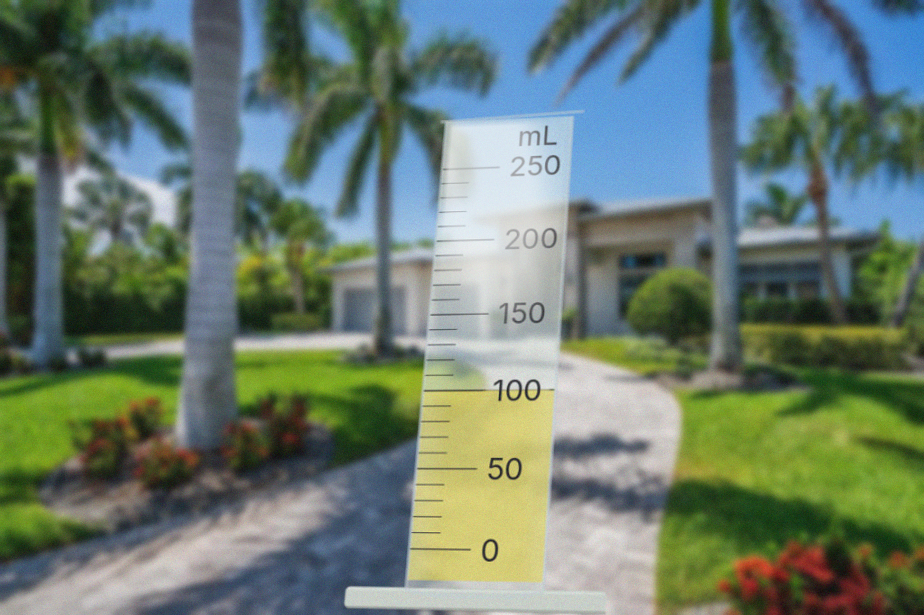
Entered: 100 mL
